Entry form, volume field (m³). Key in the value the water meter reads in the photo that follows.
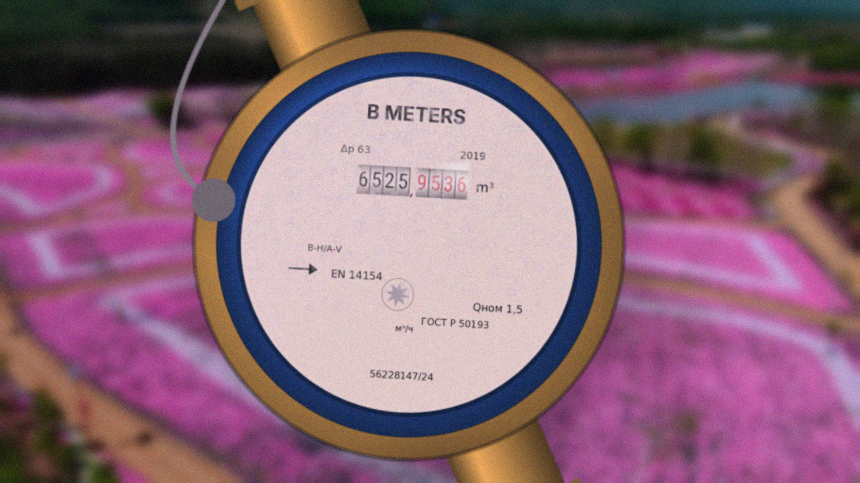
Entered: 6525.9536 m³
